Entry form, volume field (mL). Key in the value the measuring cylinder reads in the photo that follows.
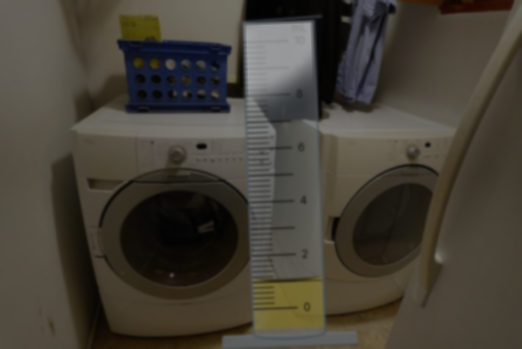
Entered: 1 mL
